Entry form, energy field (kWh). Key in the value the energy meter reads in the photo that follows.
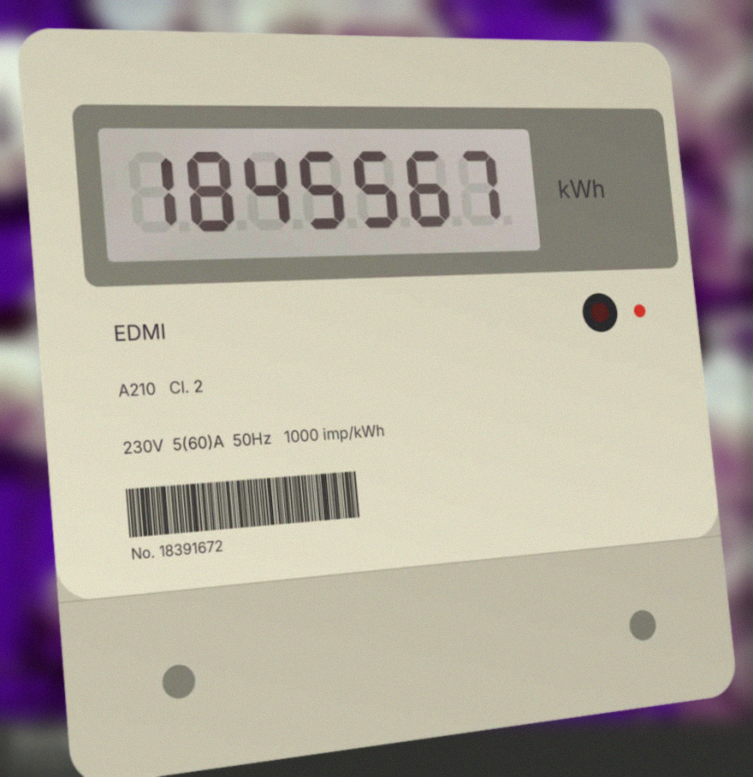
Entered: 1845567 kWh
